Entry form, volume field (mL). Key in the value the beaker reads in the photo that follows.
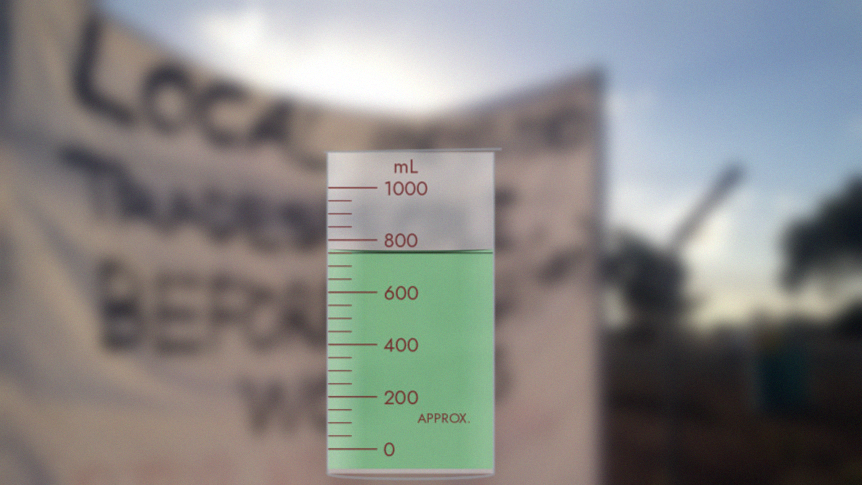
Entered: 750 mL
